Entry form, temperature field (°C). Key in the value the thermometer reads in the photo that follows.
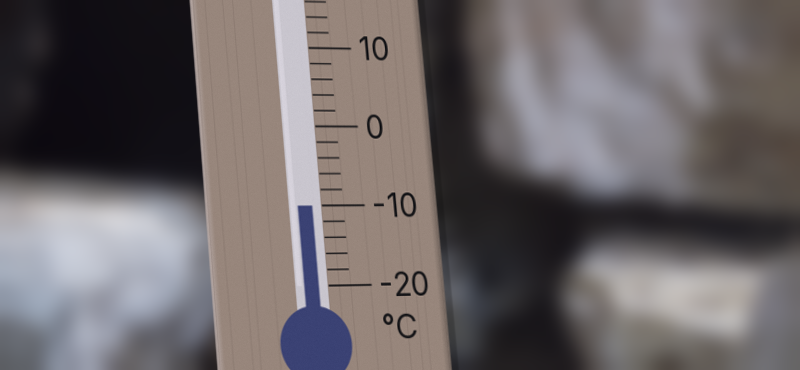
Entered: -10 °C
